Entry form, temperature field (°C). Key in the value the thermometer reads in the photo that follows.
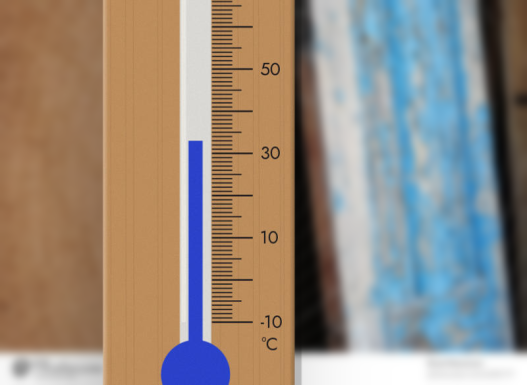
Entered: 33 °C
